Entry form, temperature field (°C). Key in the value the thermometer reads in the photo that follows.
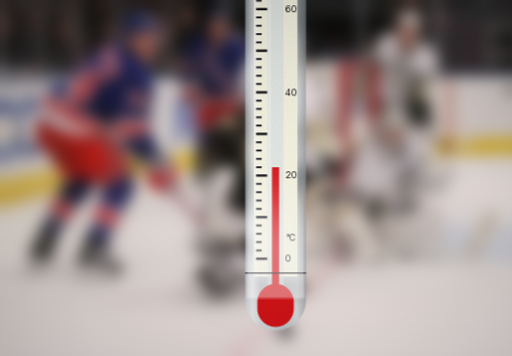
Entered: 22 °C
